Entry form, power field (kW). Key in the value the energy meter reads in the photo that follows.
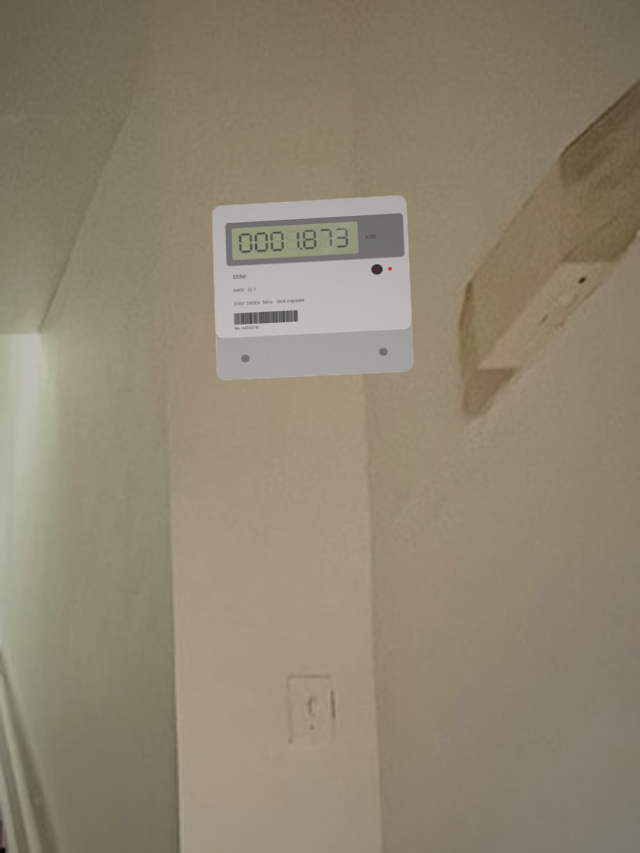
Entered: 1.873 kW
